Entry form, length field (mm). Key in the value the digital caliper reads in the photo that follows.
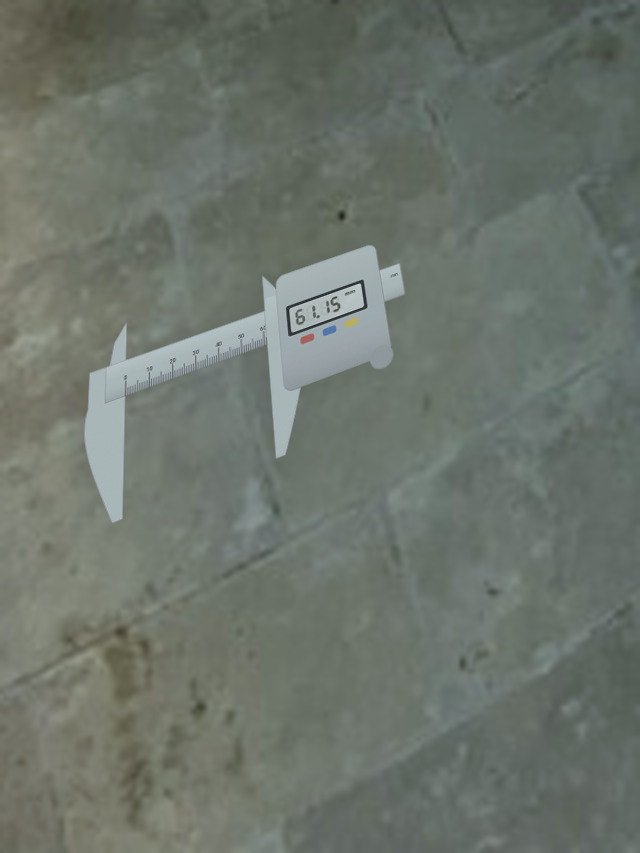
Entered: 61.15 mm
